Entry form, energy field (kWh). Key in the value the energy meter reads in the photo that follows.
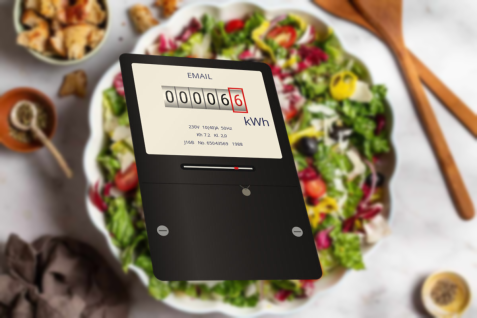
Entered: 6.6 kWh
